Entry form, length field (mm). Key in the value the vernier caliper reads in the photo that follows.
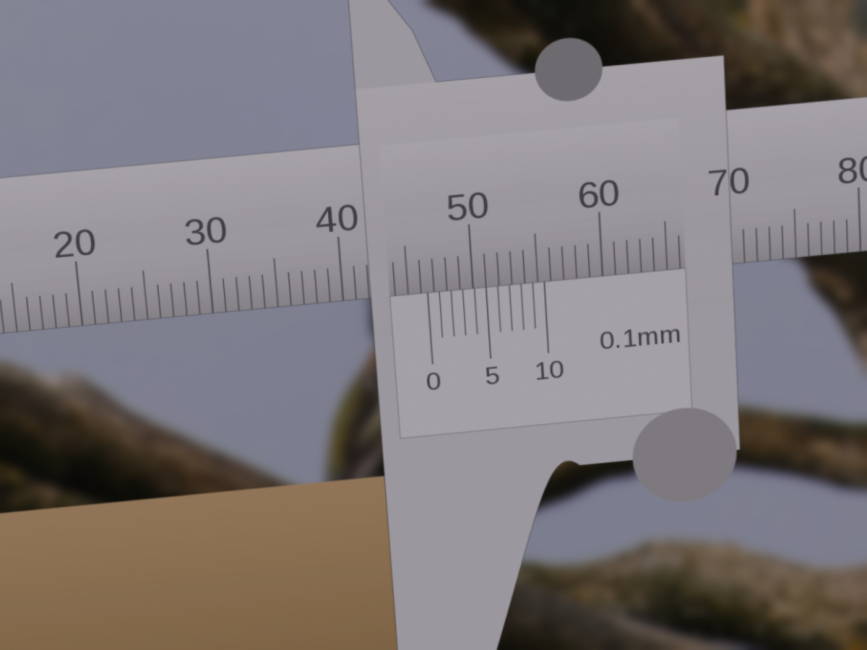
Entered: 46.5 mm
